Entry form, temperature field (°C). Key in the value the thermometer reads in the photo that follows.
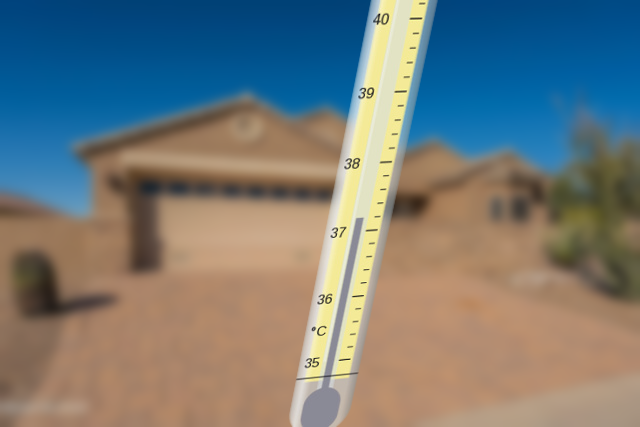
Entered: 37.2 °C
